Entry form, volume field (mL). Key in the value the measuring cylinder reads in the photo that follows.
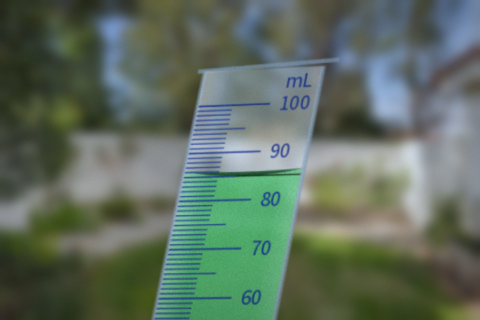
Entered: 85 mL
